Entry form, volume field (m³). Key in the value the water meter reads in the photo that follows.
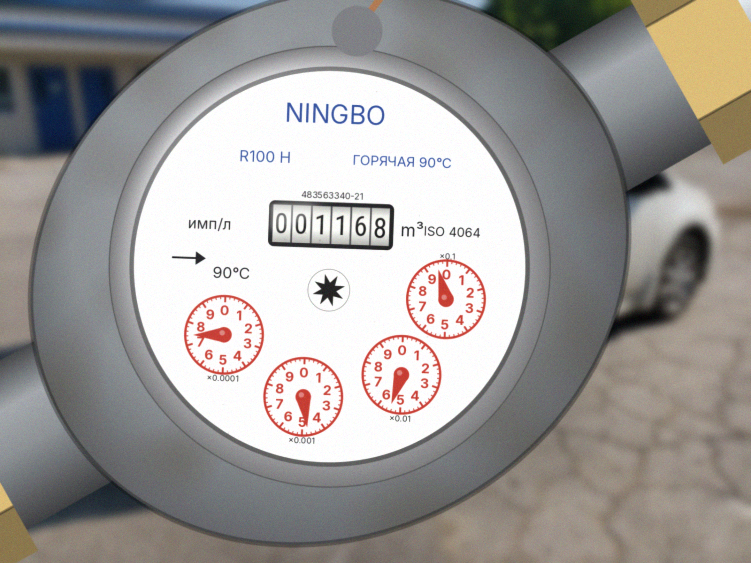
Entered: 1167.9547 m³
